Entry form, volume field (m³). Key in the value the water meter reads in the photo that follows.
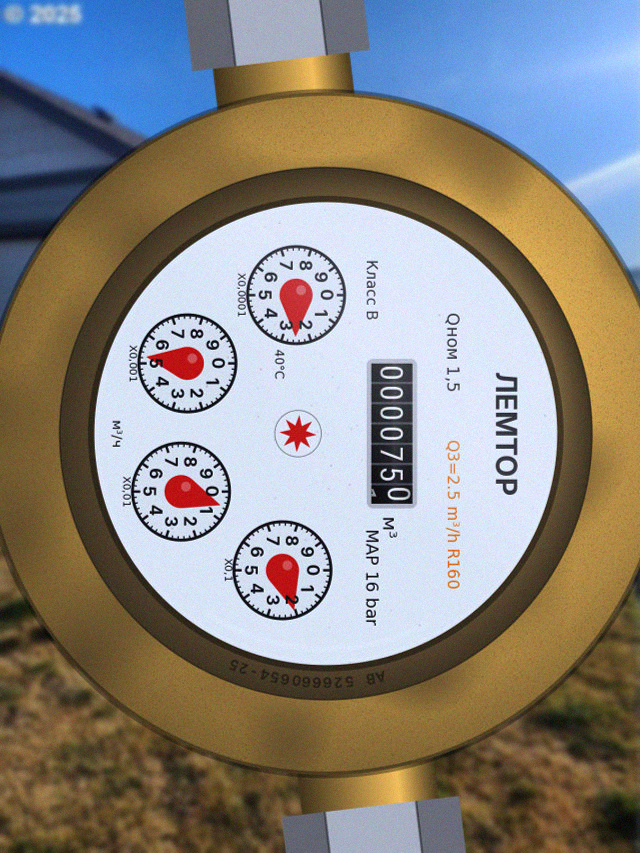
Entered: 750.2052 m³
